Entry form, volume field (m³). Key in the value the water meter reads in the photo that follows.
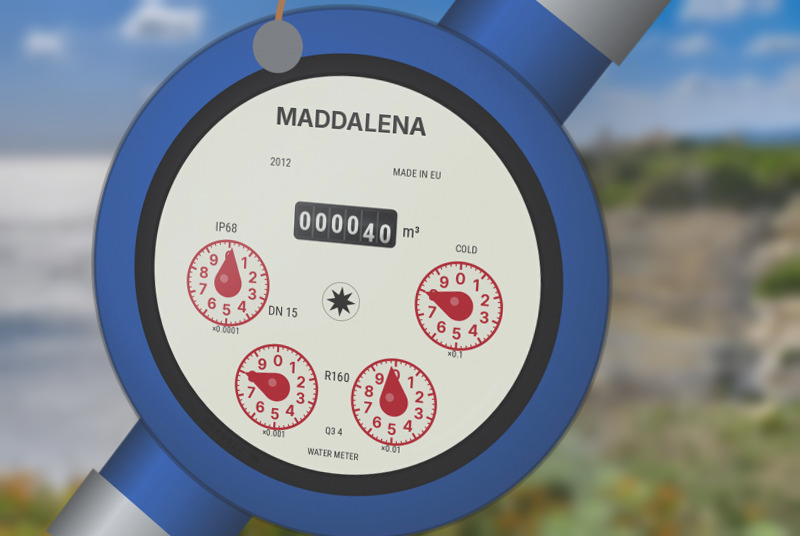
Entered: 39.7980 m³
